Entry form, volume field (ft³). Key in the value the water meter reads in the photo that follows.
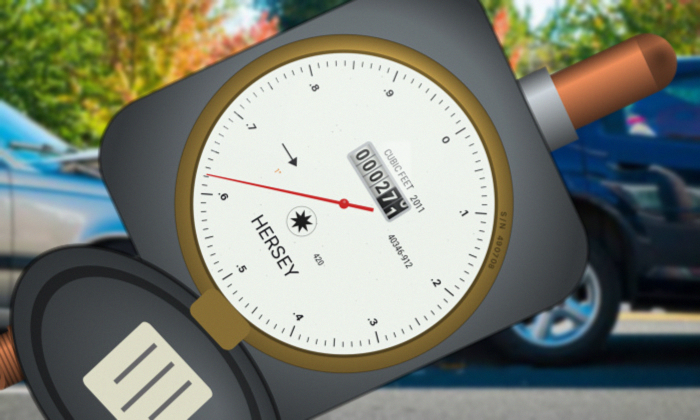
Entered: 270.62 ft³
